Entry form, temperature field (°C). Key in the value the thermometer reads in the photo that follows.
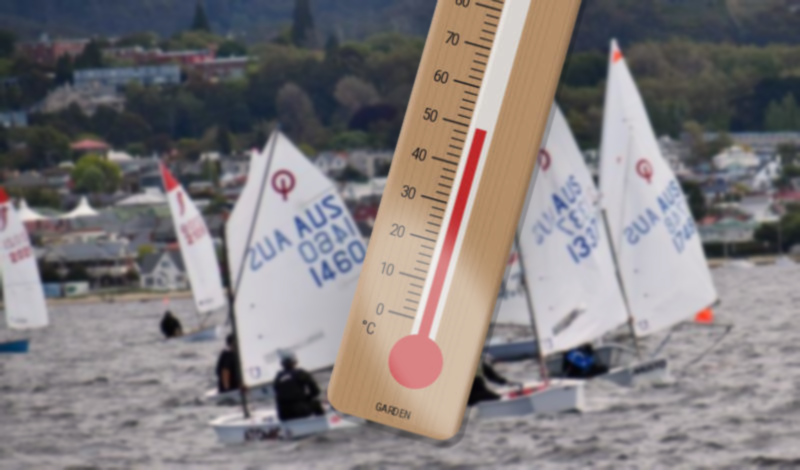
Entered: 50 °C
